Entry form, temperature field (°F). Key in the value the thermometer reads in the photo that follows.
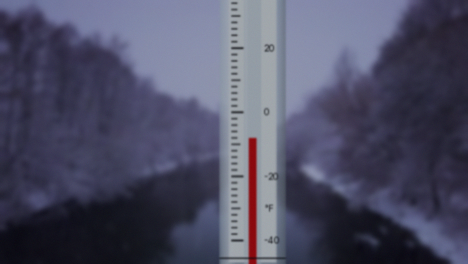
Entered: -8 °F
